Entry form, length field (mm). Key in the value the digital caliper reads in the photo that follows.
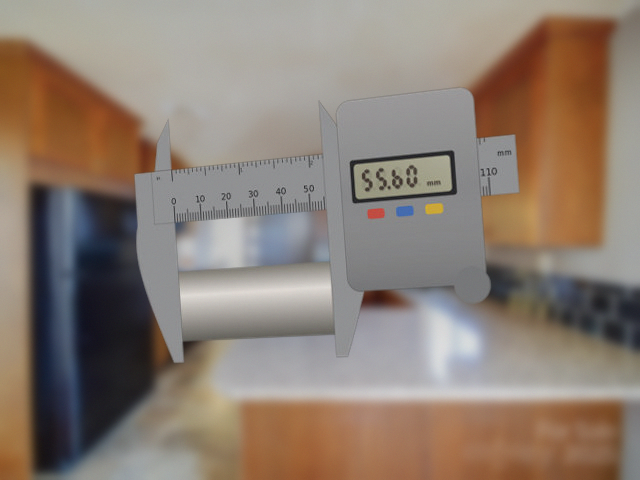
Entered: 55.60 mm
